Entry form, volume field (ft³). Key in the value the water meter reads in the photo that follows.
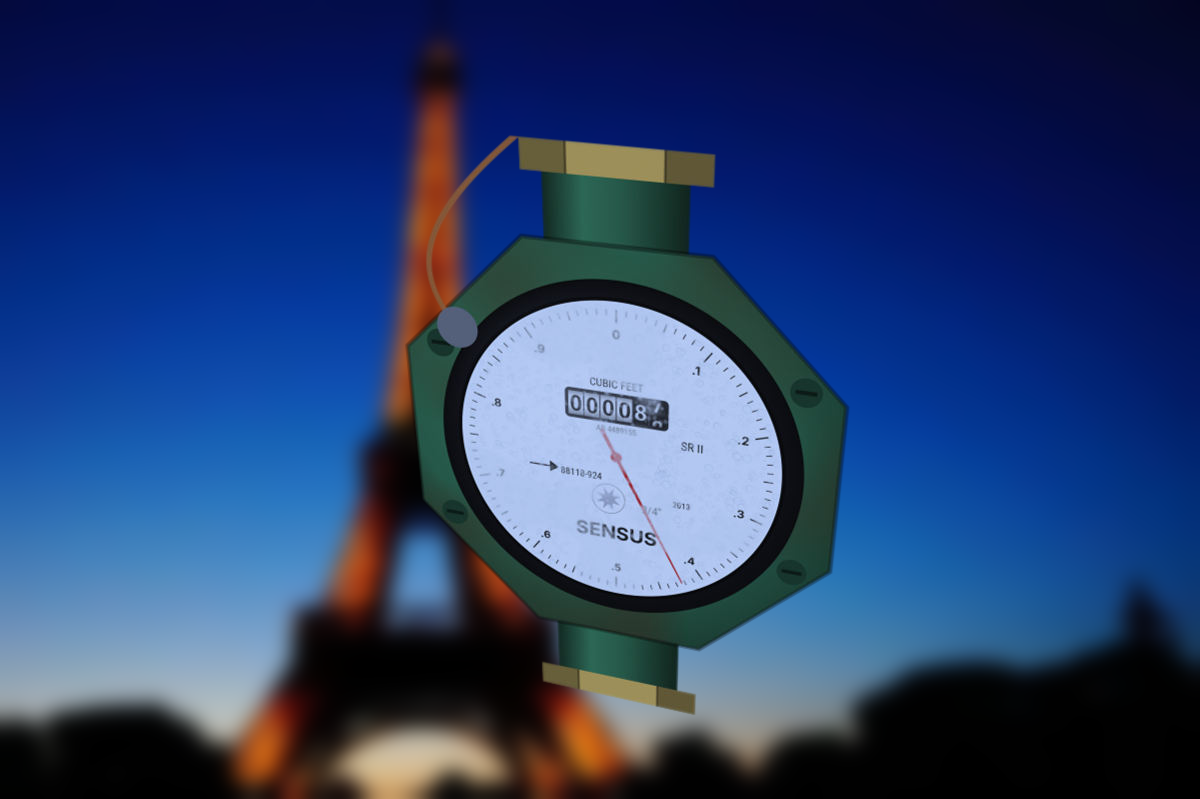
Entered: 87.42 ft³
